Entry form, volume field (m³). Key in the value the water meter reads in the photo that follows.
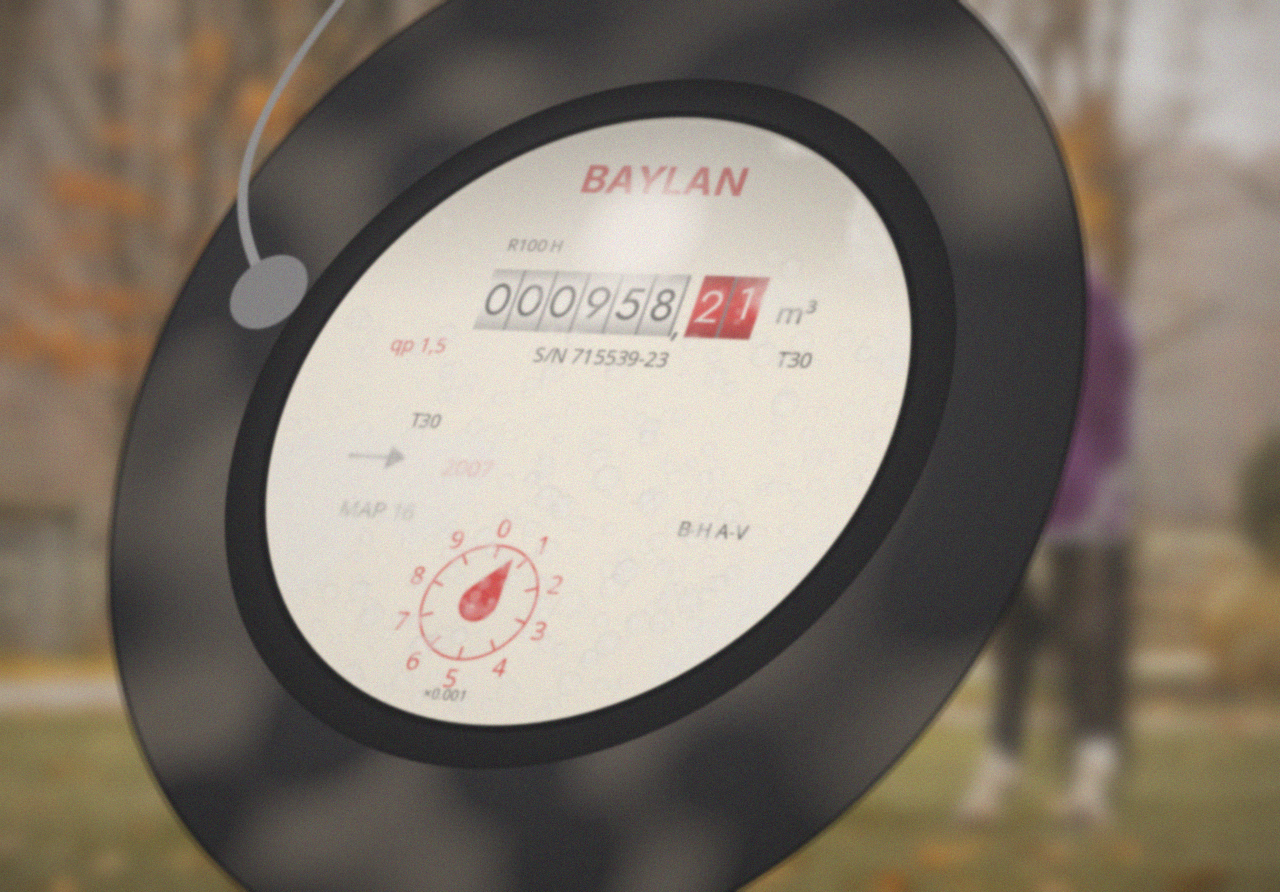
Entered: 958.210 m³
